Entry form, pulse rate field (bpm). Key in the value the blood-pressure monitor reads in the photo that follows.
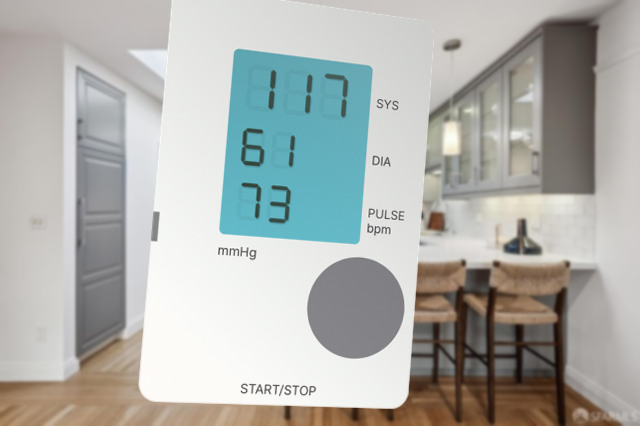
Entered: 73 bpm
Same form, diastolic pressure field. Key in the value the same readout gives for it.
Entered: 61 mmHg
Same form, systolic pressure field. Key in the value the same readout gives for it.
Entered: 117 mmHg
